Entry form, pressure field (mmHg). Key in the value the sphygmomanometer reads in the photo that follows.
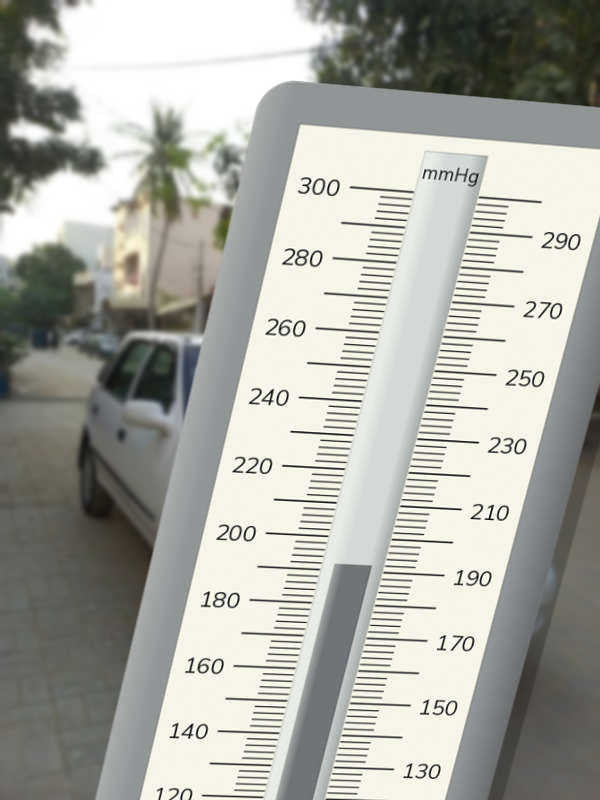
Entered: 192 mmHg
